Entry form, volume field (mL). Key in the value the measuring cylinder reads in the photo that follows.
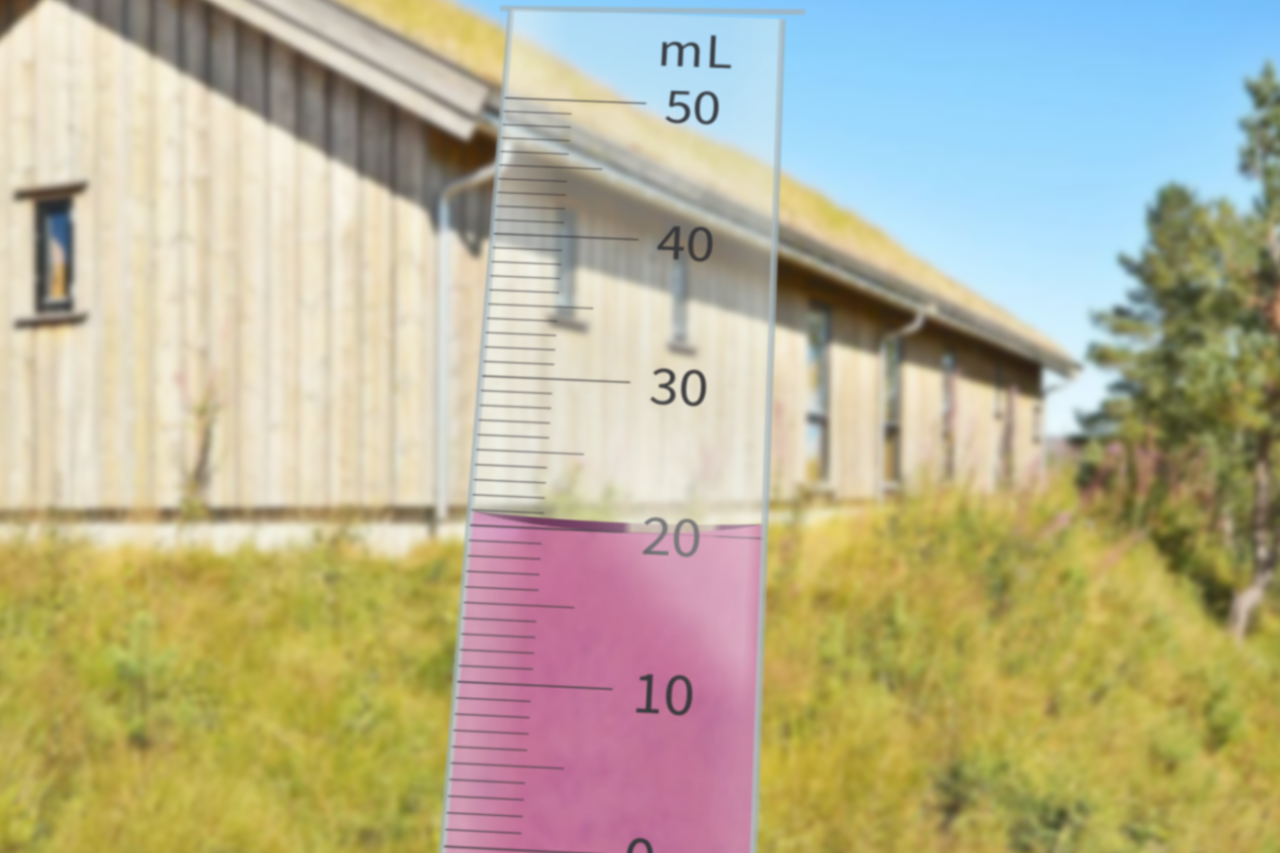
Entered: 20 mL
